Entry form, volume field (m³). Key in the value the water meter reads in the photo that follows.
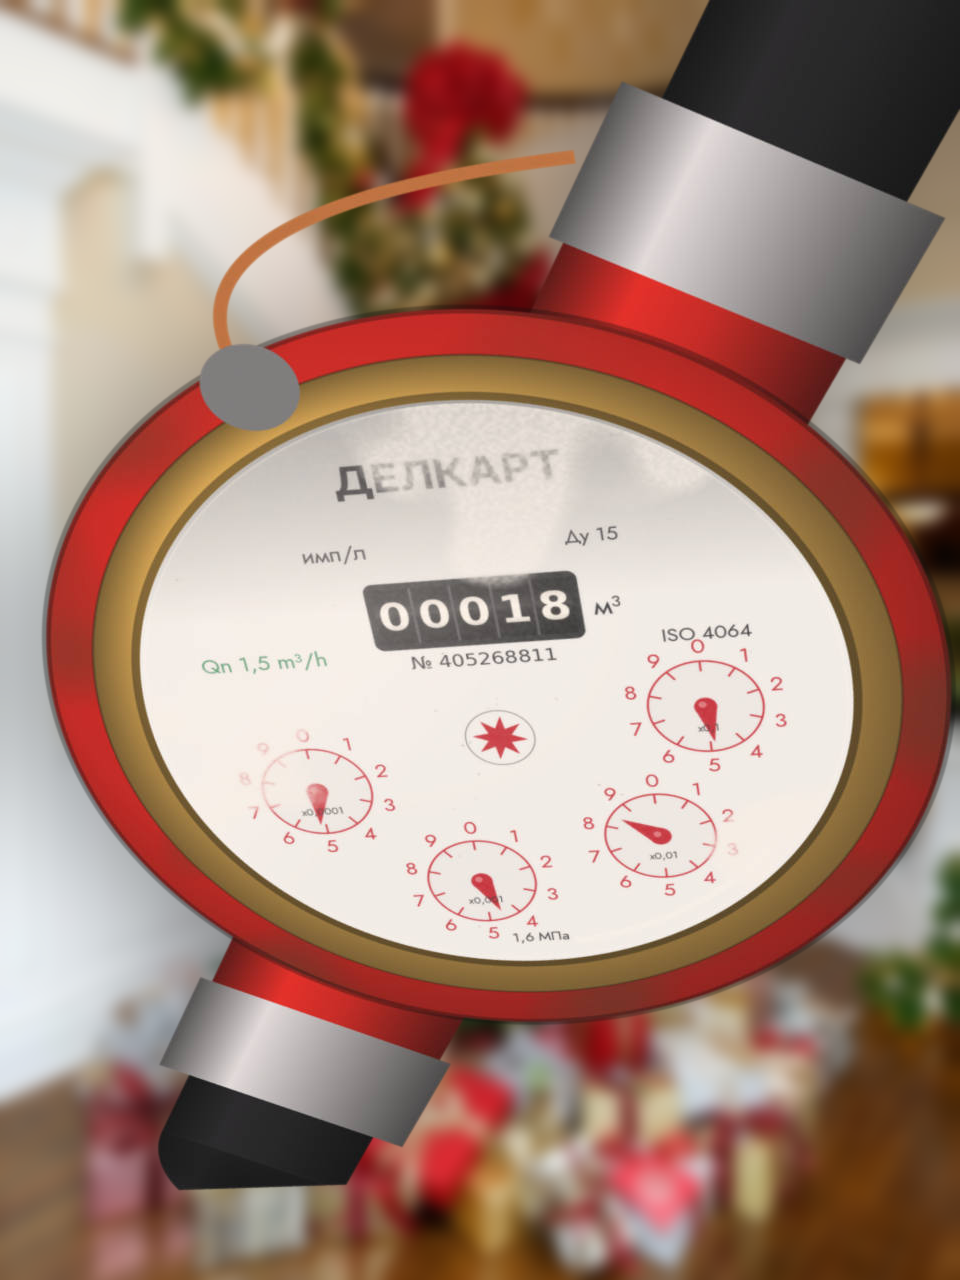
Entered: 18.4845 m³
